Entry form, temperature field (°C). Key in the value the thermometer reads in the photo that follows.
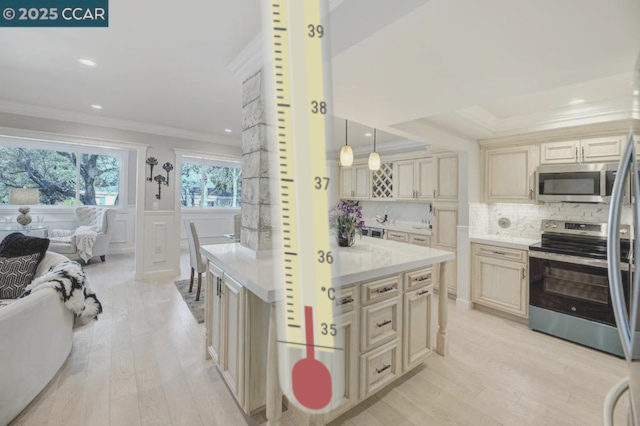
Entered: 35.3 °C
